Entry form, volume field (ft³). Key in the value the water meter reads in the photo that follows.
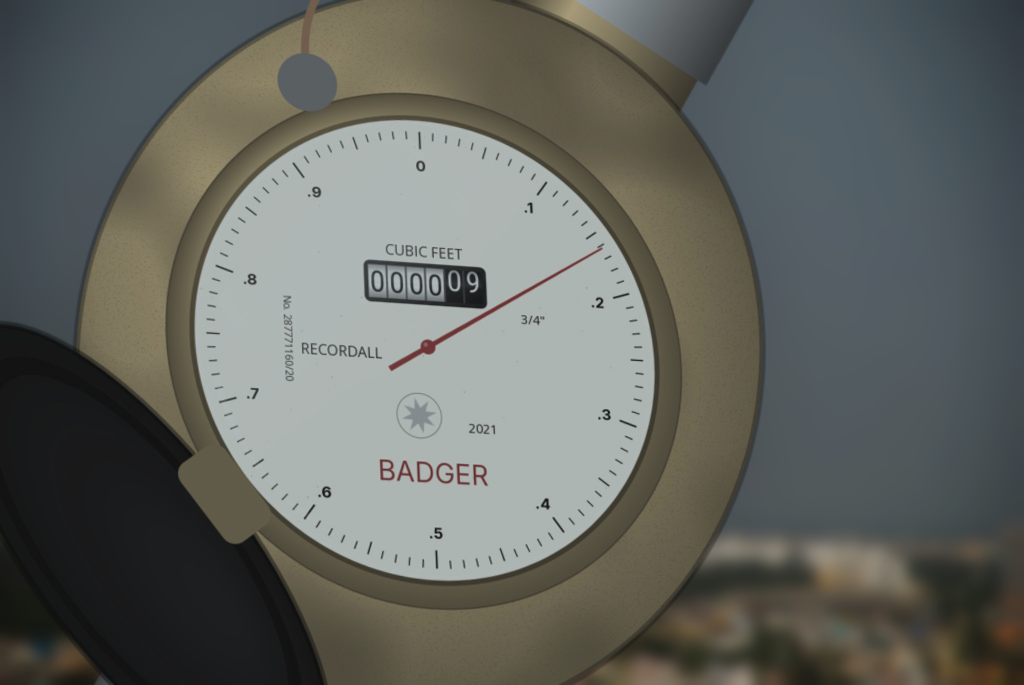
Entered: 9.16 ft³
